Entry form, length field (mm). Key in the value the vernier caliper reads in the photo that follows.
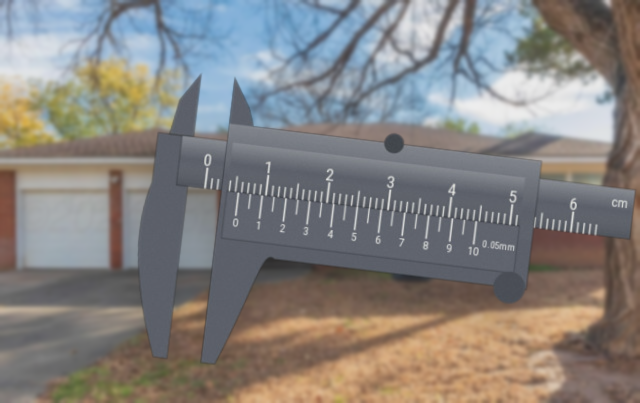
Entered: 5.5 mm
